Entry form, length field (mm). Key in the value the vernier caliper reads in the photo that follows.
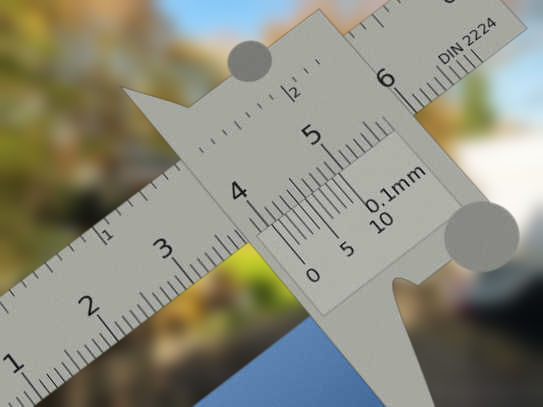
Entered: 40.4 mm
